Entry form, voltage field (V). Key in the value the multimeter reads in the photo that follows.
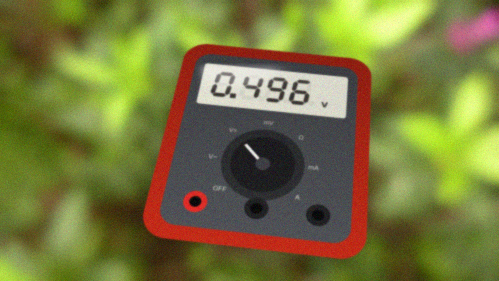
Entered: 0.496 V
